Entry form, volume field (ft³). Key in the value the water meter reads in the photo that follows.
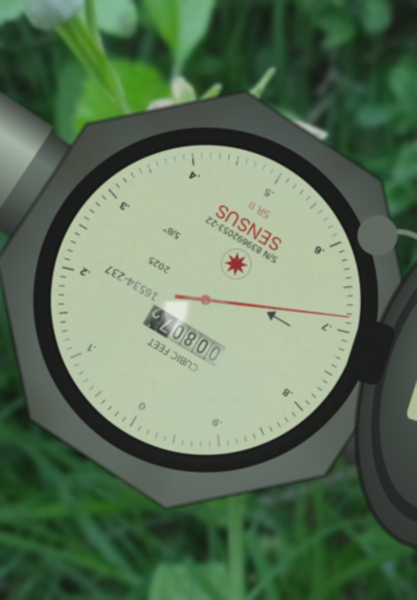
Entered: 8071.68 ft³
